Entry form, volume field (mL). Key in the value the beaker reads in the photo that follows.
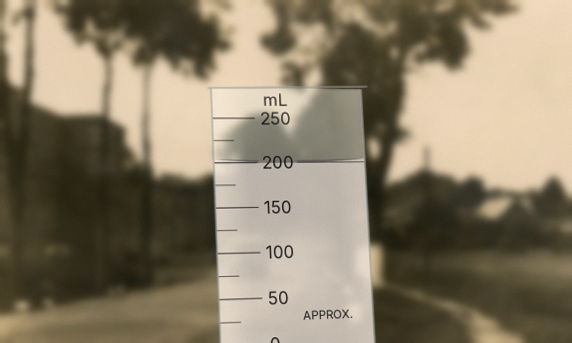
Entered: 200 mL
